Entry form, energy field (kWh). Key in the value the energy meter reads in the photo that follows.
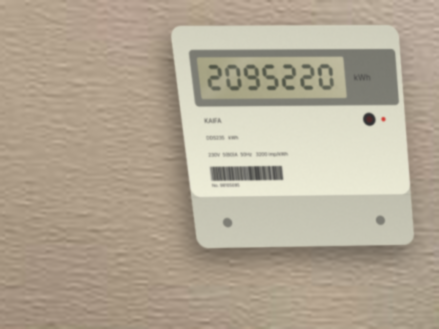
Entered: 2095220 kWh
